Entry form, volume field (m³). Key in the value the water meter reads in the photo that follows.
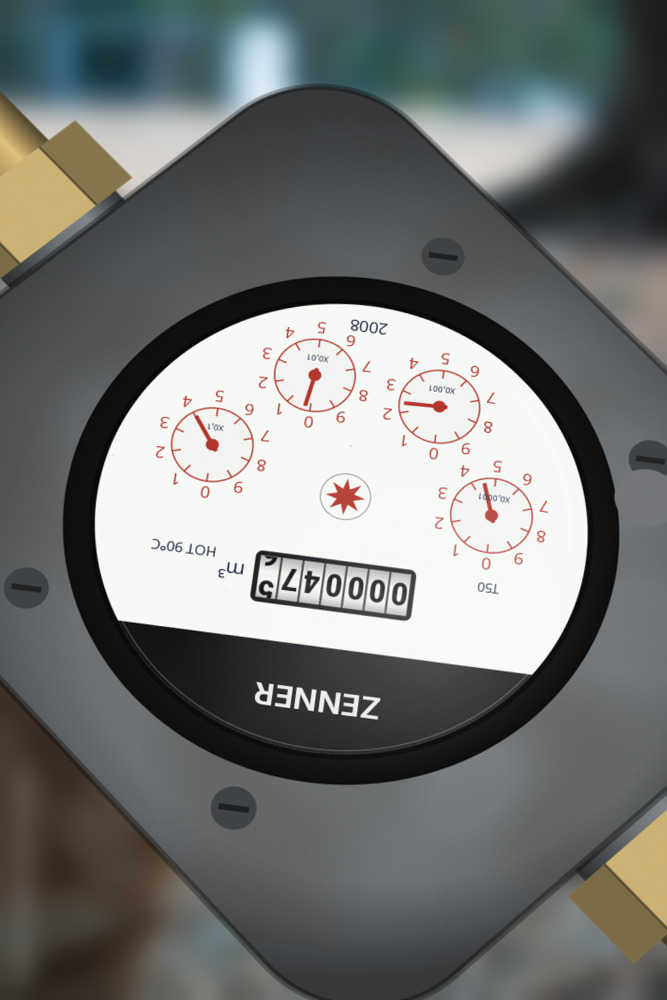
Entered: 475.4024 m³
